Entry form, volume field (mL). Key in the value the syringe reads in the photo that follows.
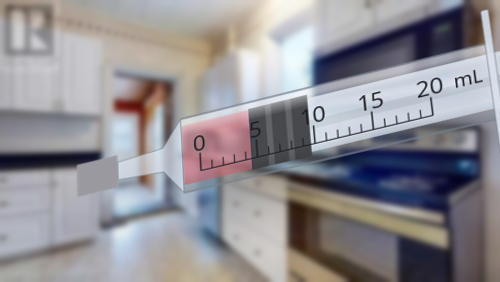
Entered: 4.5 mL
